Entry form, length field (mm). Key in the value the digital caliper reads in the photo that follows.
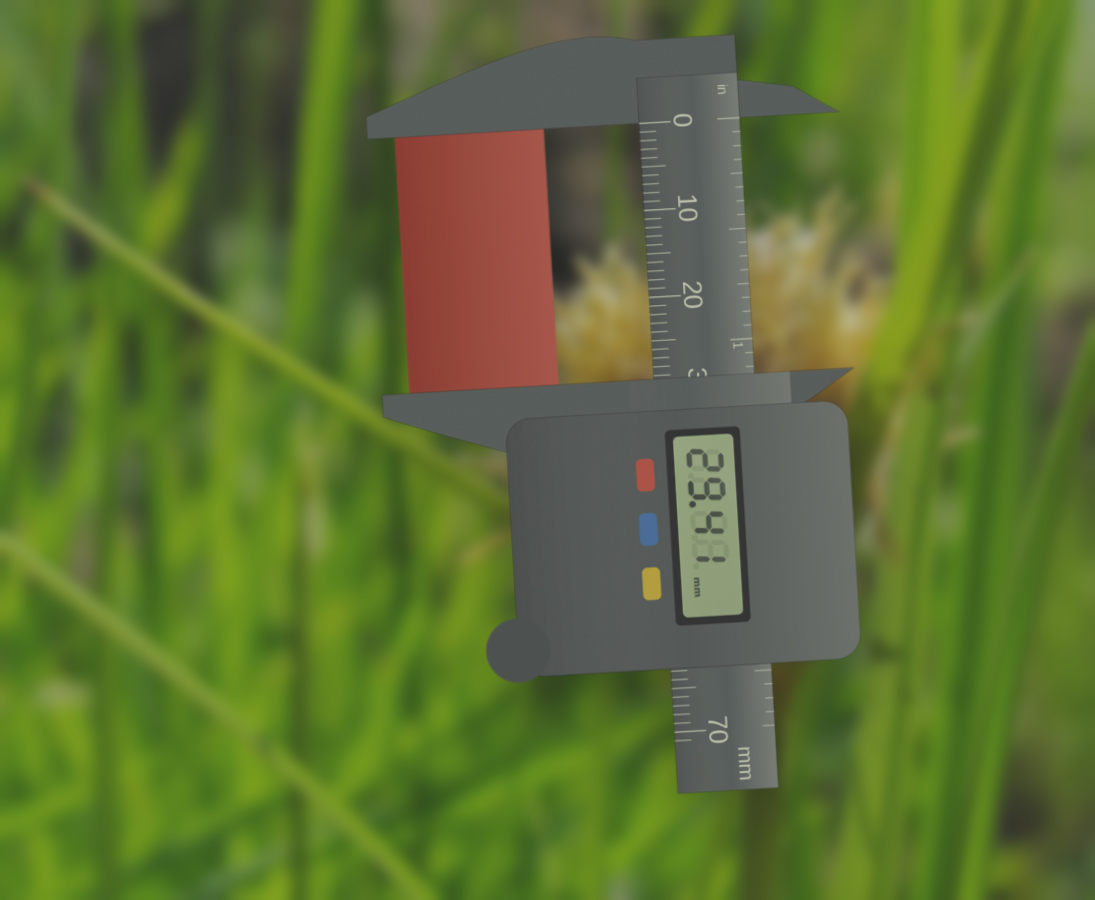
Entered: 29.41 mm
